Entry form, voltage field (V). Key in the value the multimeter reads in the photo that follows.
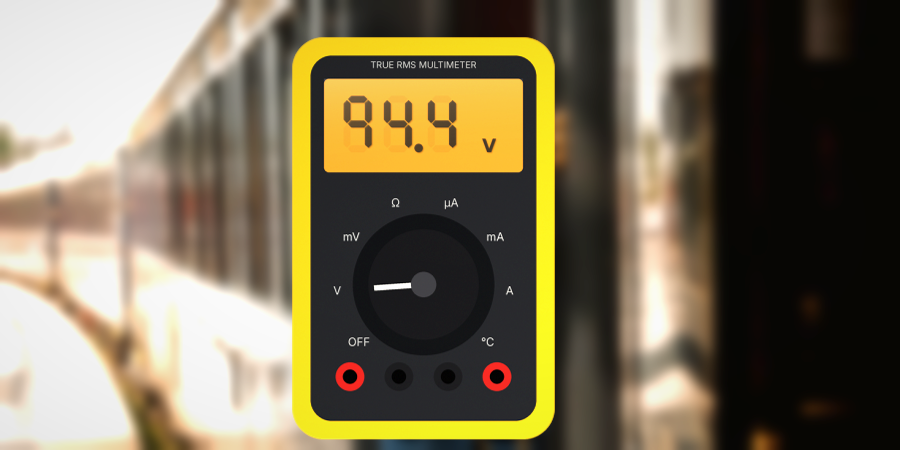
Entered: 94.4 V
